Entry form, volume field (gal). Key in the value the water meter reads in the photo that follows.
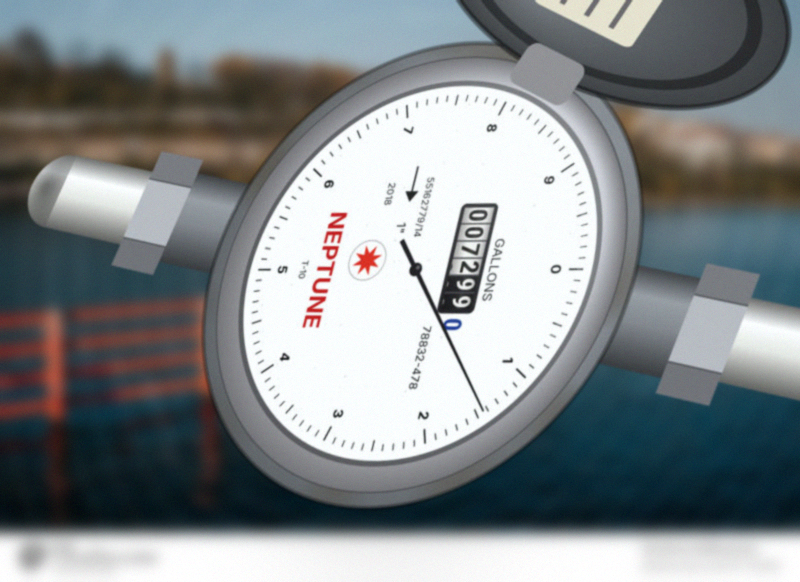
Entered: 72991.4 gal
